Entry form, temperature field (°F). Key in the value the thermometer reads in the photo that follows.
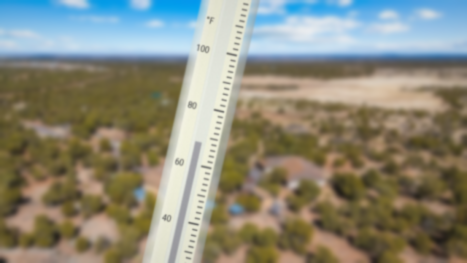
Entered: 68 °F
